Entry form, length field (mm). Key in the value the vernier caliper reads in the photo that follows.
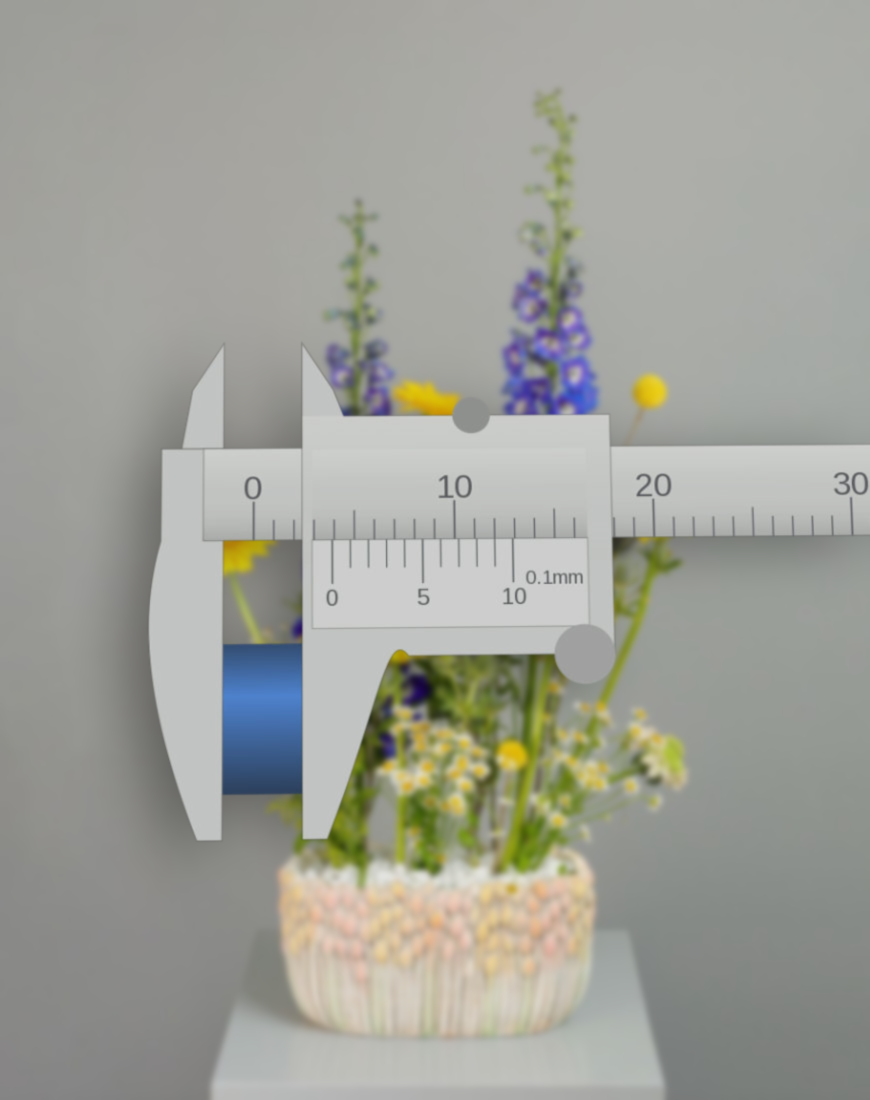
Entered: 3.9 mm
